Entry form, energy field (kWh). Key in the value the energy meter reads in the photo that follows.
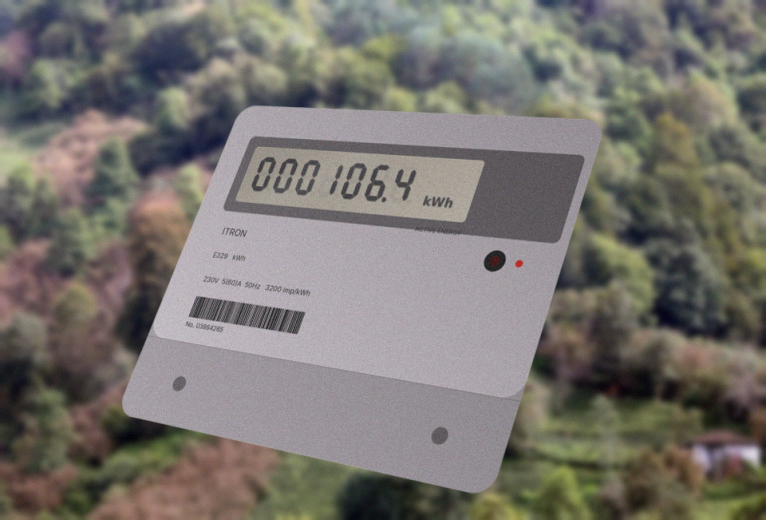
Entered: 106.4 kWh
